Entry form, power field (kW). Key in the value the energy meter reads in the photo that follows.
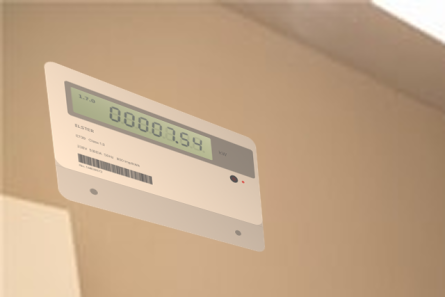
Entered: 7.54 kW
